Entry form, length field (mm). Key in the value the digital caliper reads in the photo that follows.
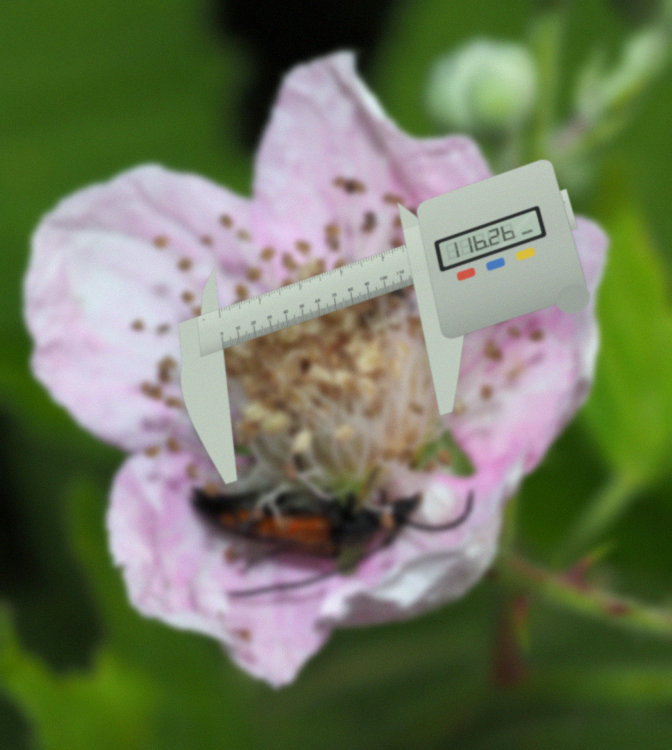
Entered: 116.26 mm
